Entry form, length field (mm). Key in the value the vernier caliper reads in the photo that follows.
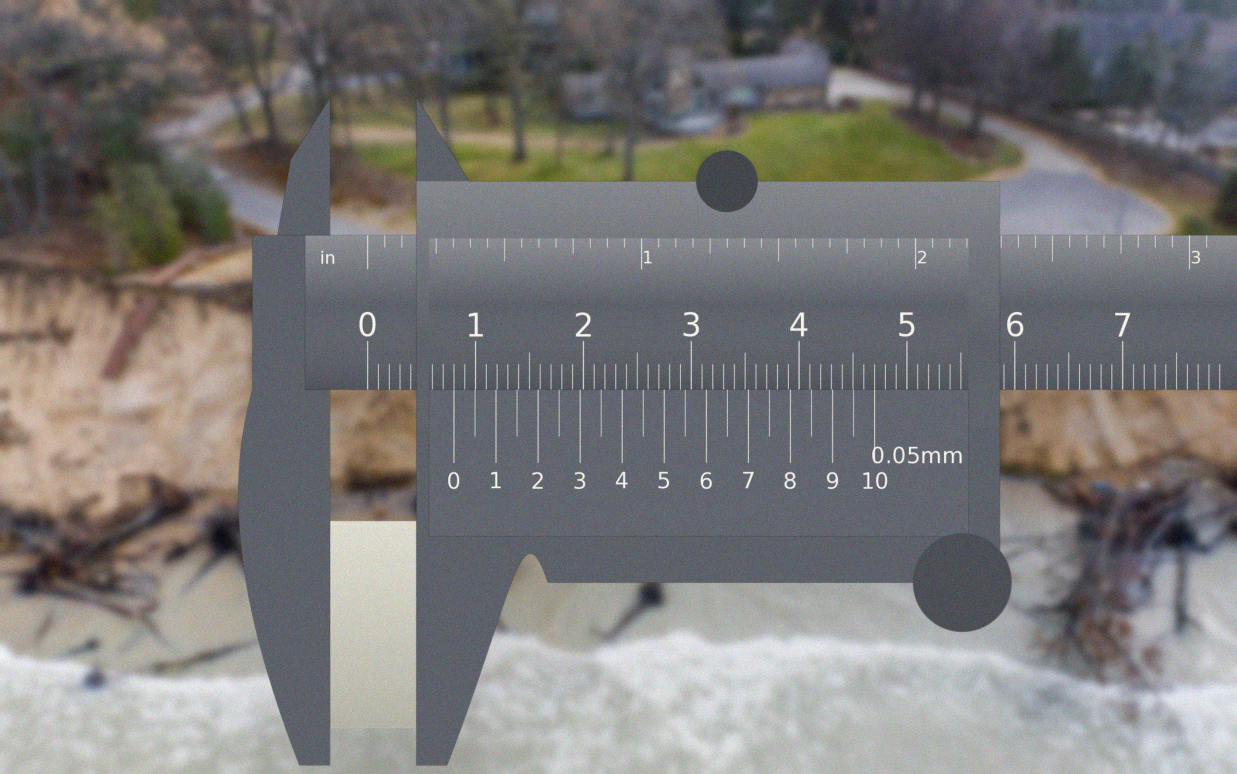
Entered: 8.0 mm
